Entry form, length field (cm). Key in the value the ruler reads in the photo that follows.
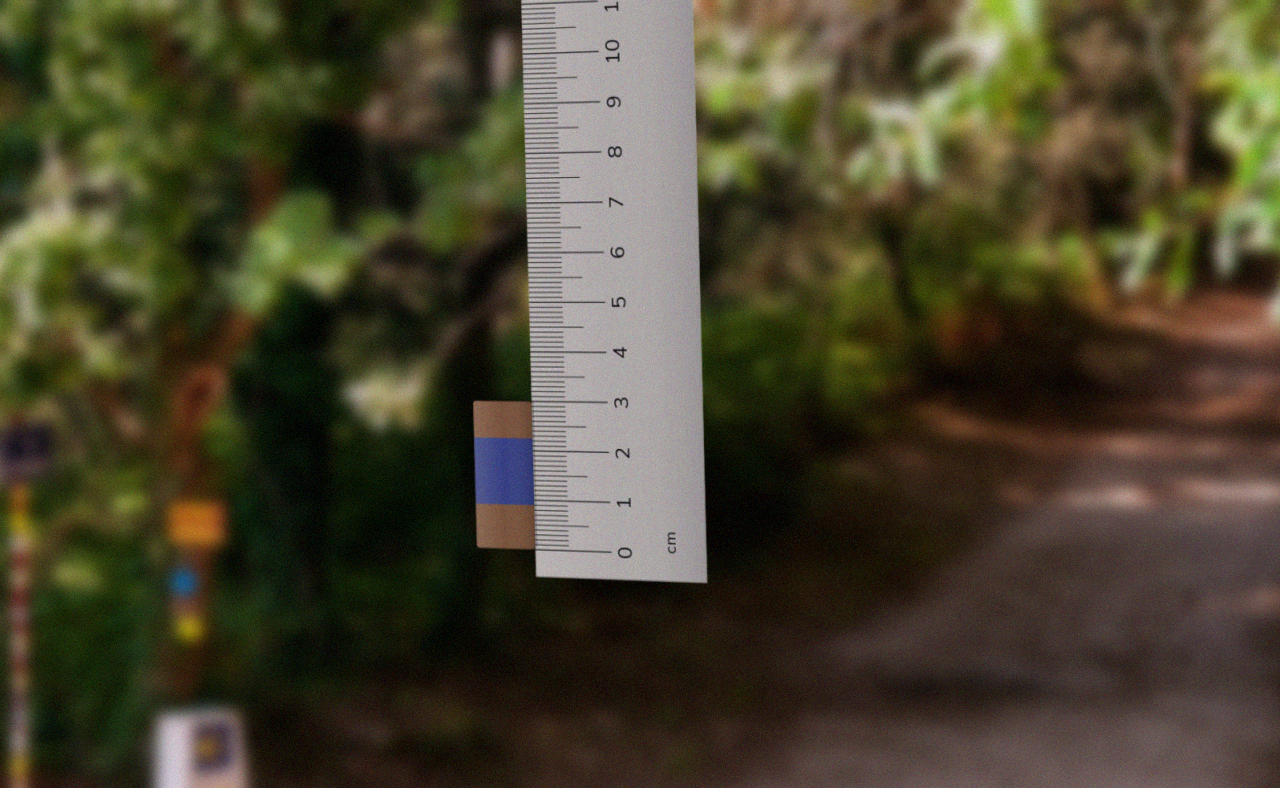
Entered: 3 cm
